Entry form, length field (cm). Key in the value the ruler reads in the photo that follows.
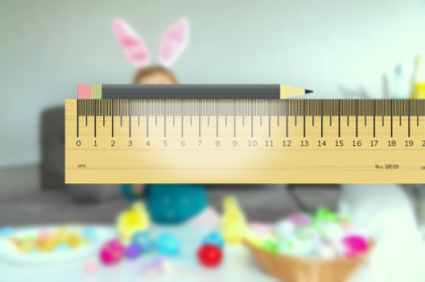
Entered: 13.5 cm
